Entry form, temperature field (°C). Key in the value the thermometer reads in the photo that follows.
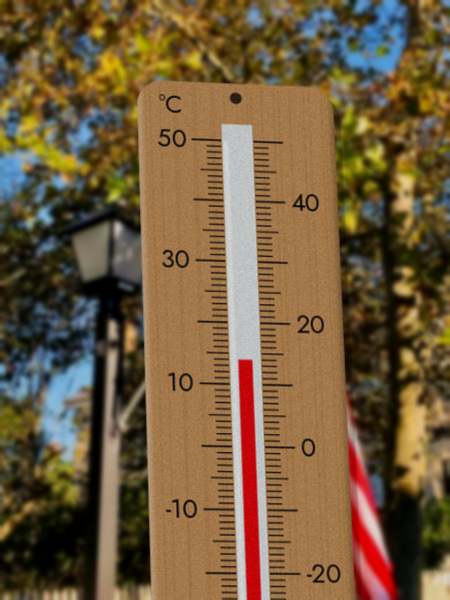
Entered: 14 °C
